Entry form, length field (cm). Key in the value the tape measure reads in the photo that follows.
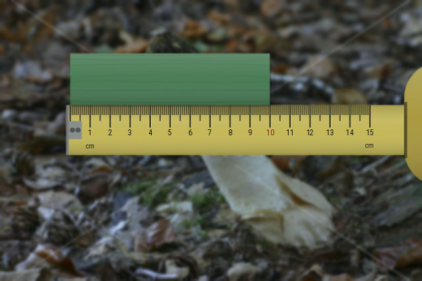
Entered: 10 cm
